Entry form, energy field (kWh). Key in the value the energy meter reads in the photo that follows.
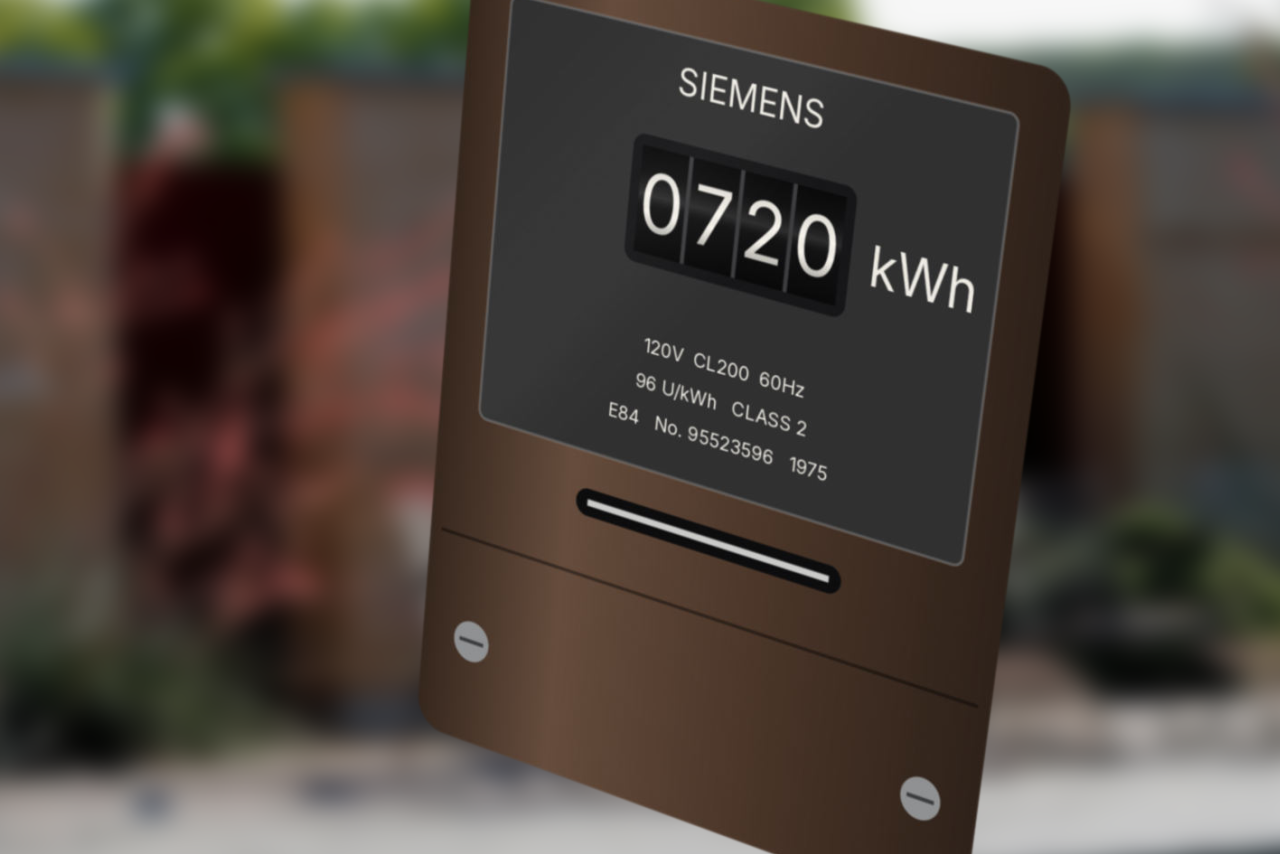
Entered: 720 kWh
